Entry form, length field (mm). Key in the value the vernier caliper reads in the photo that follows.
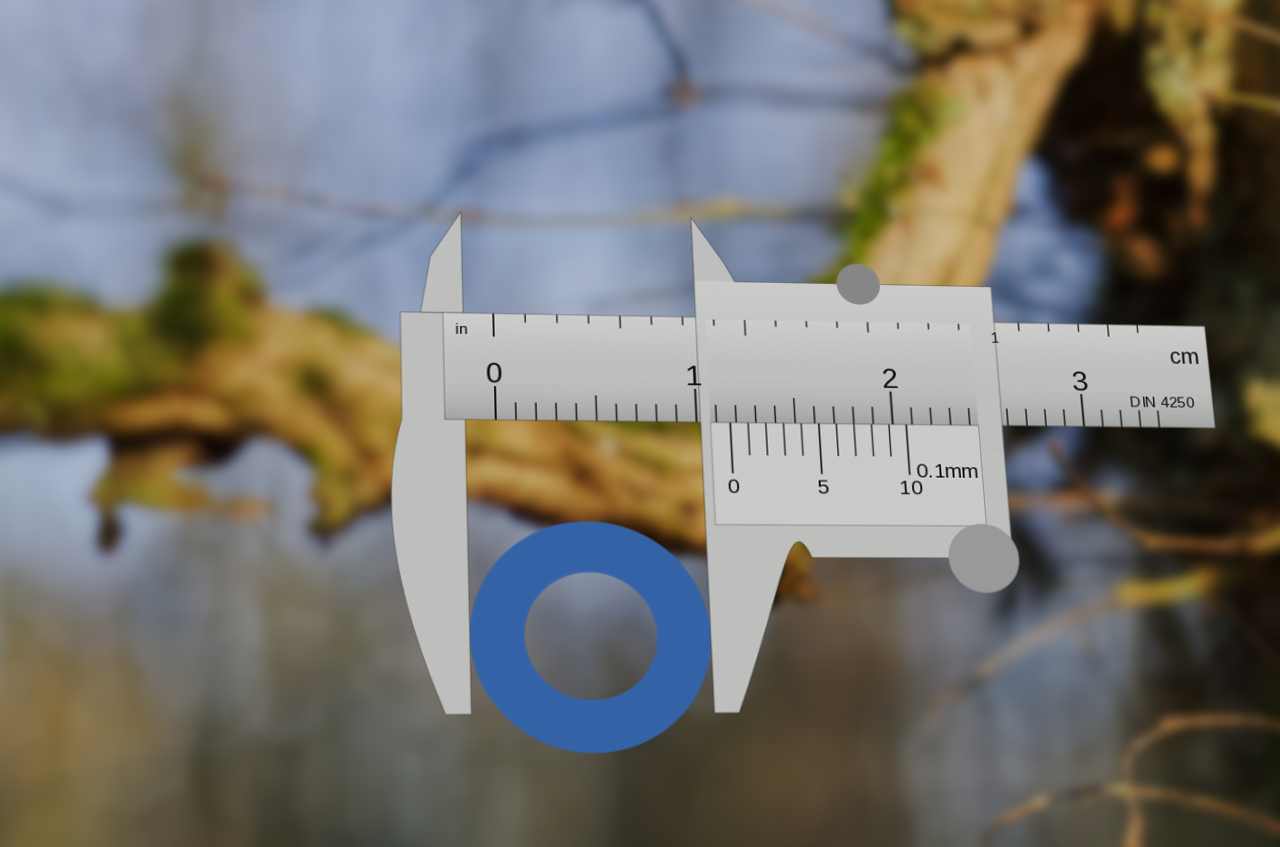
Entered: 11.7 mm
